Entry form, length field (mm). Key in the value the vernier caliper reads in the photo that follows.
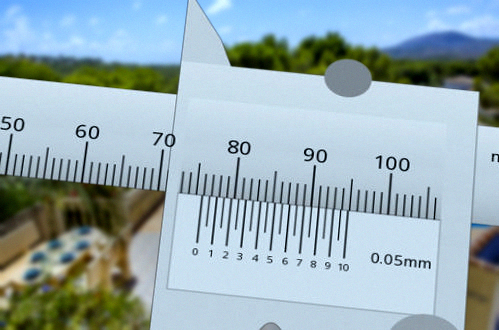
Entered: 75.8 mm
